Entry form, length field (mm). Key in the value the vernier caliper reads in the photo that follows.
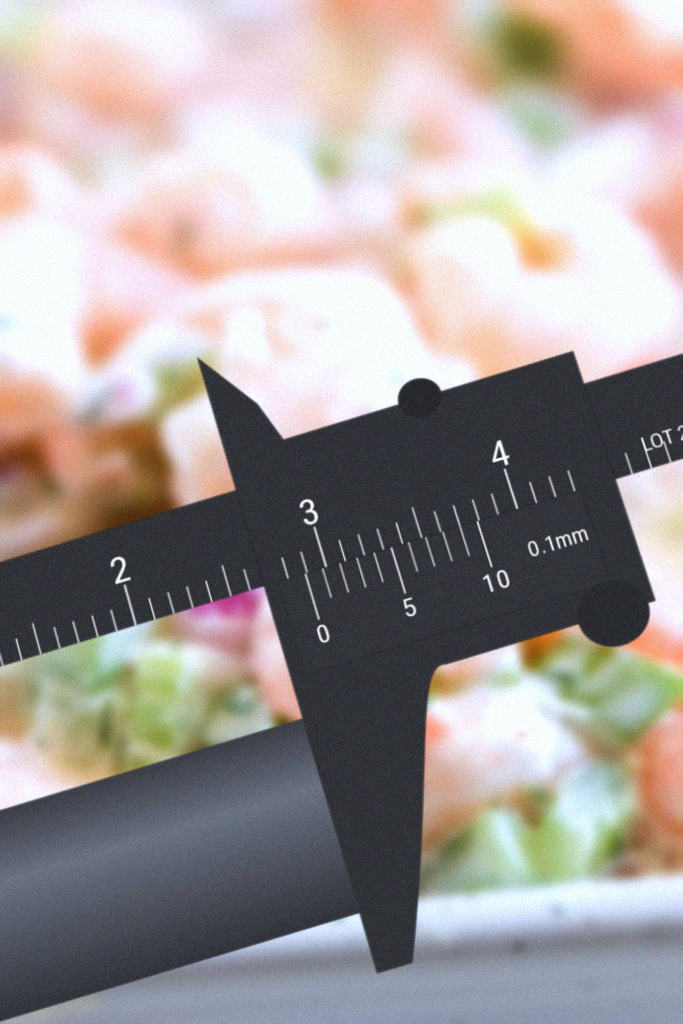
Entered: 28.9 mm
